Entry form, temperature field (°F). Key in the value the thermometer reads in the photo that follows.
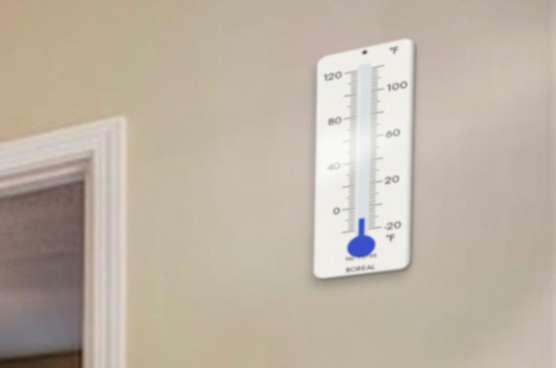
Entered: -10 °F
